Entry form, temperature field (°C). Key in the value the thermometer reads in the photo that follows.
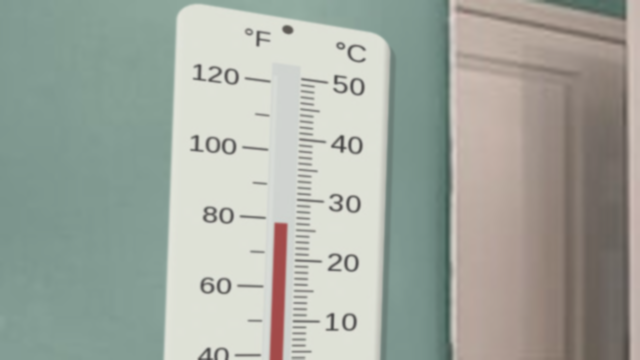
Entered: 26 °C
